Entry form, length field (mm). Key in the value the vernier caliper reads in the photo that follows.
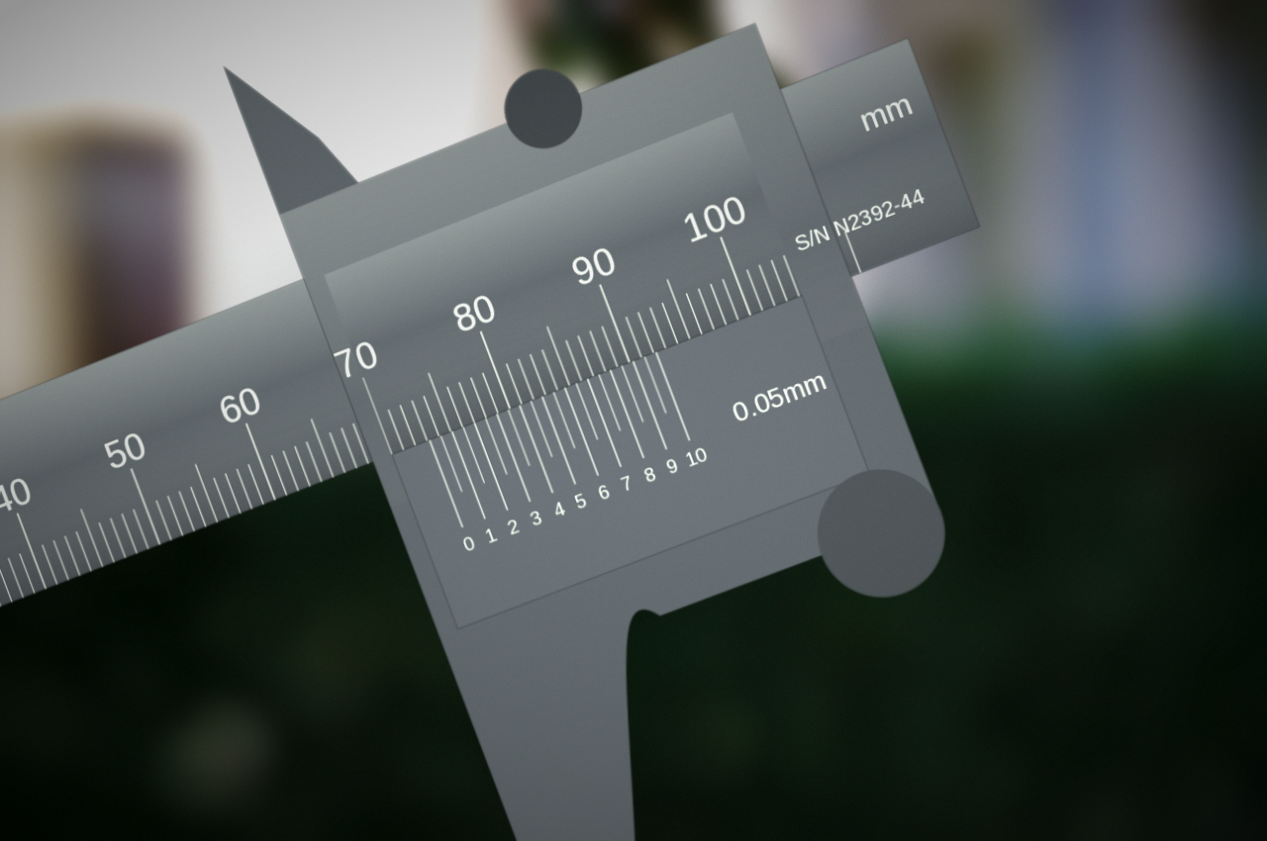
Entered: 73.2 mm
